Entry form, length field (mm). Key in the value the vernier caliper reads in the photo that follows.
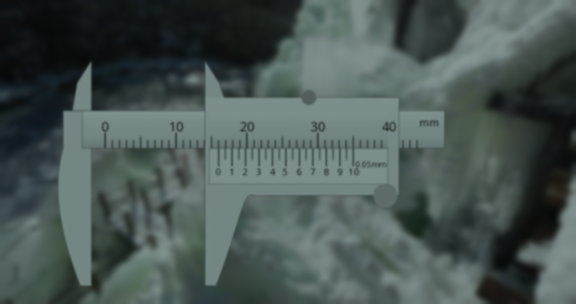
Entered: 16.0 mm
